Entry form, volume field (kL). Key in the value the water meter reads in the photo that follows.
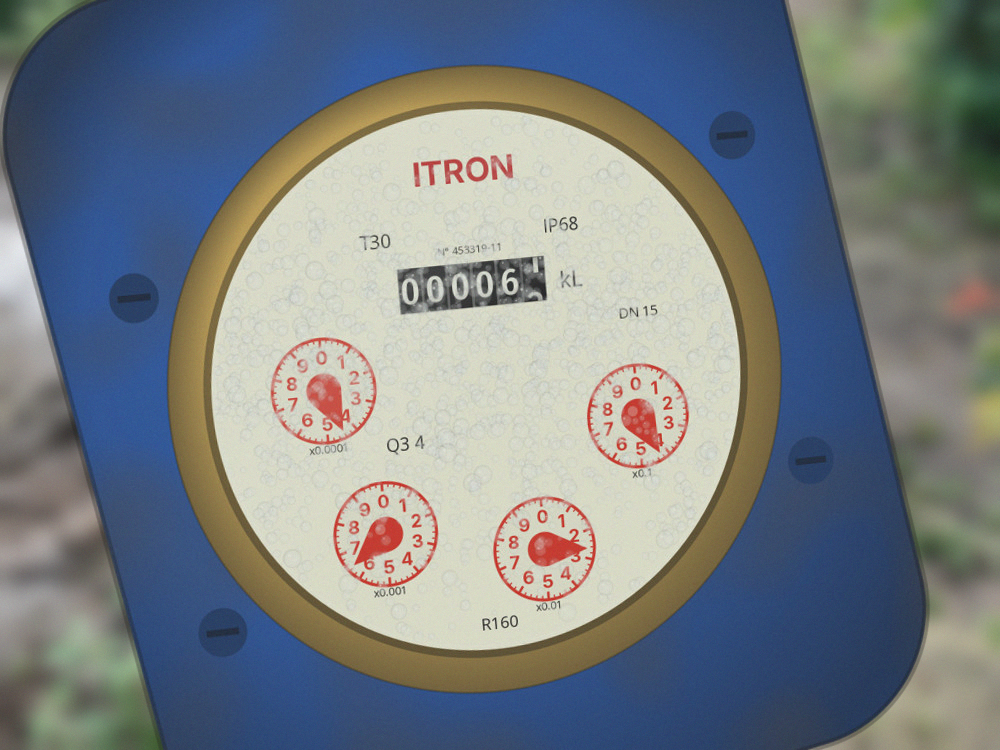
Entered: 61.4264 kL
